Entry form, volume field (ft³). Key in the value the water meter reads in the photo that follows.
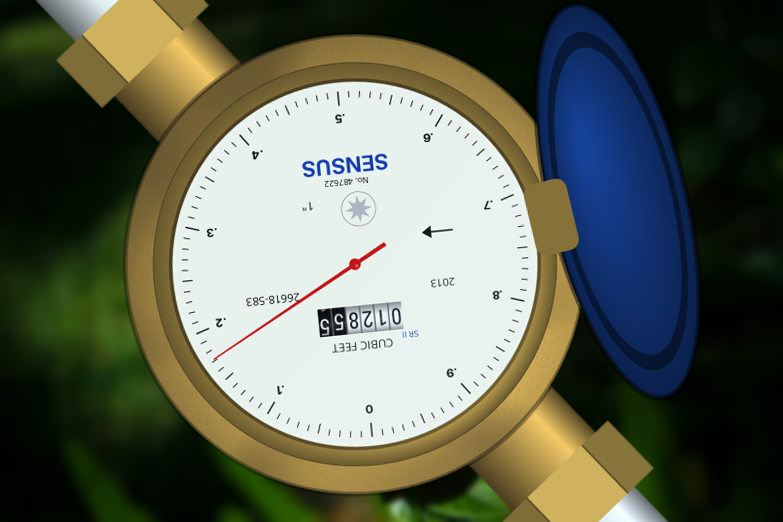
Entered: 12855.17 ft³
